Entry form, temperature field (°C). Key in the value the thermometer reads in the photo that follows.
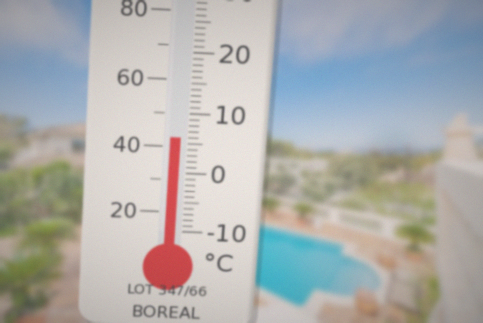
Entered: 6 °C
